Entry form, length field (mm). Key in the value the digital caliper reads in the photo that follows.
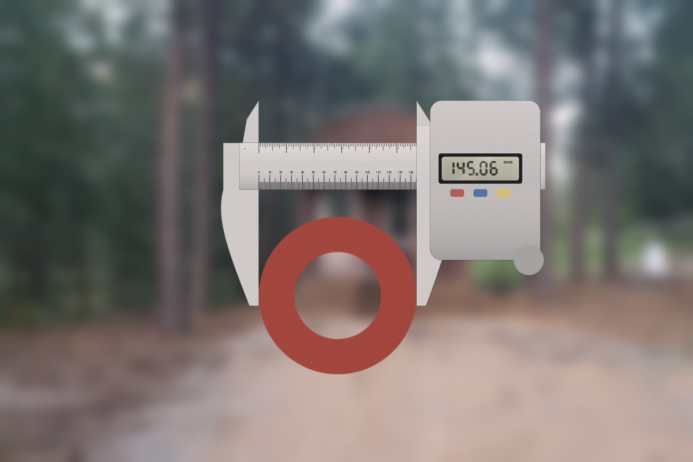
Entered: 145.06 mm
